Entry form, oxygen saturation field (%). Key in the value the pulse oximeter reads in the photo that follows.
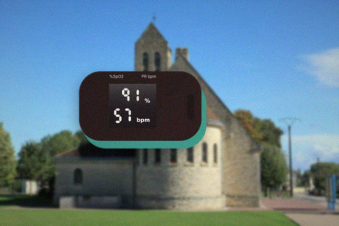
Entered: 91 %
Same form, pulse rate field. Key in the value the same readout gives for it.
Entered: 57 bpm
